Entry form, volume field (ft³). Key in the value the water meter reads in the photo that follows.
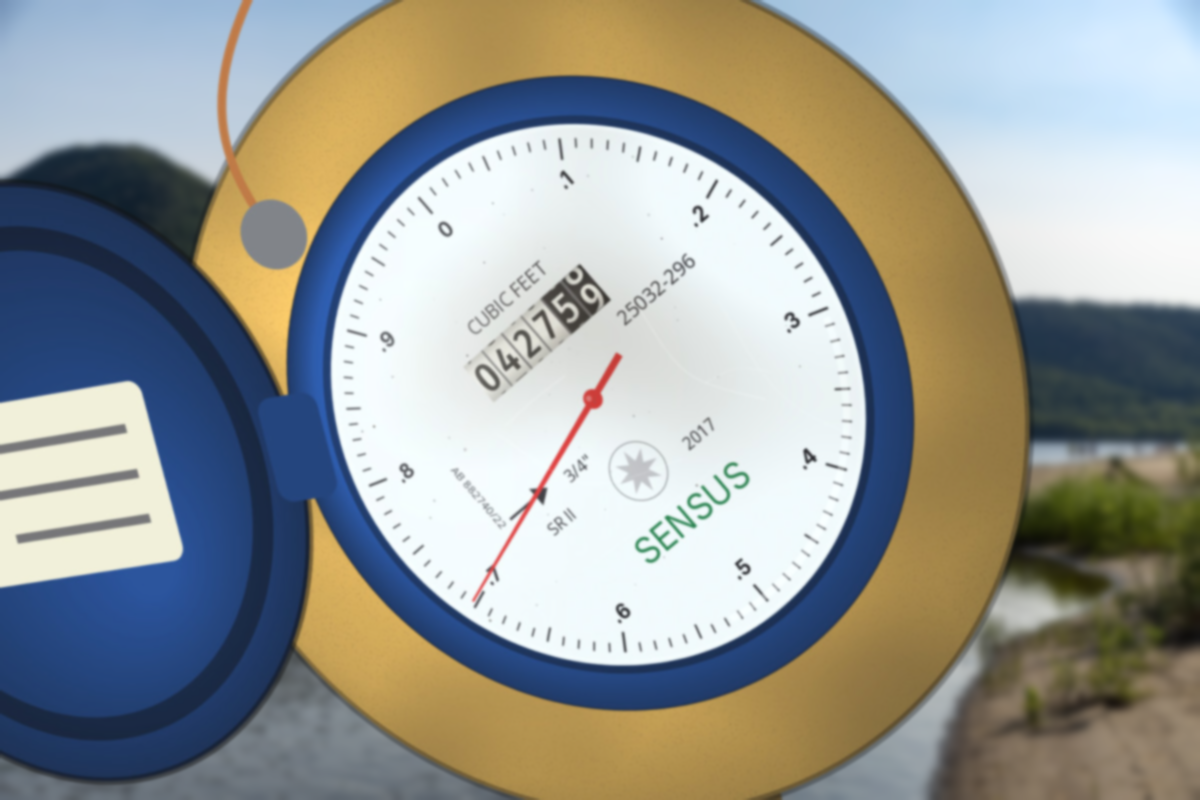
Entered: 42758.70 ft³
